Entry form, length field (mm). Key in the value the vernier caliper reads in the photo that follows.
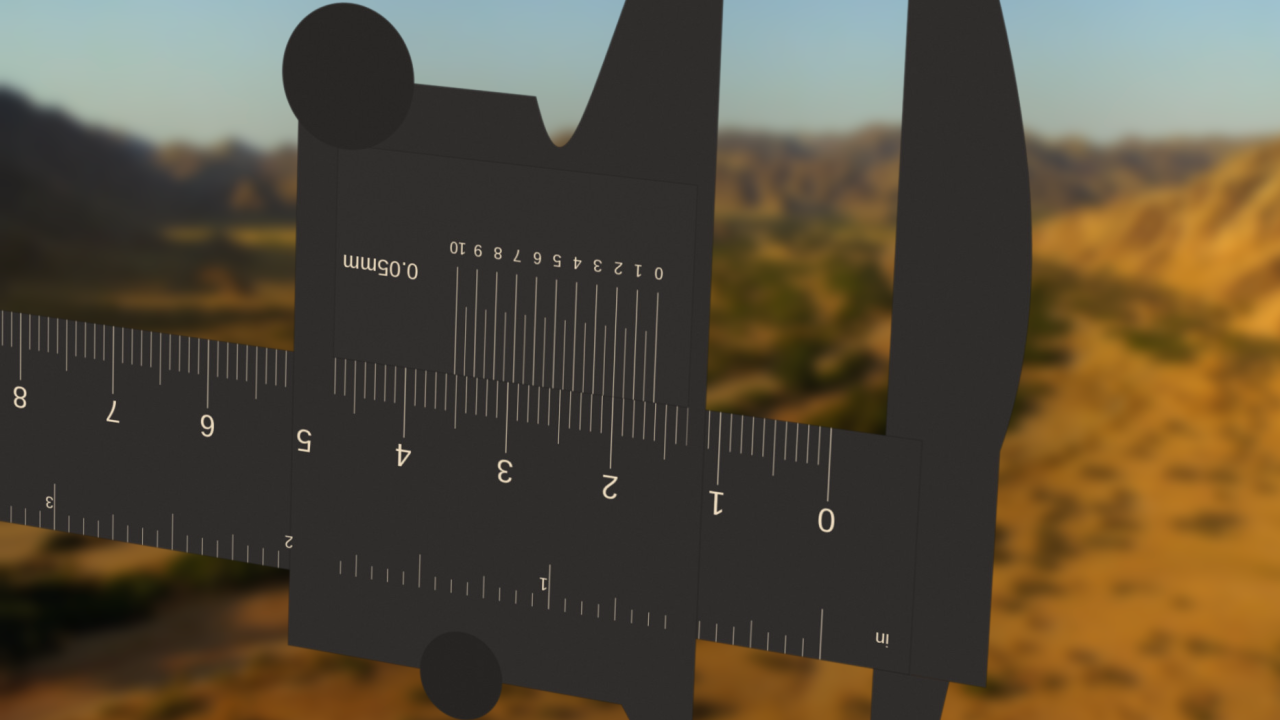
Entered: 16.2 mm
